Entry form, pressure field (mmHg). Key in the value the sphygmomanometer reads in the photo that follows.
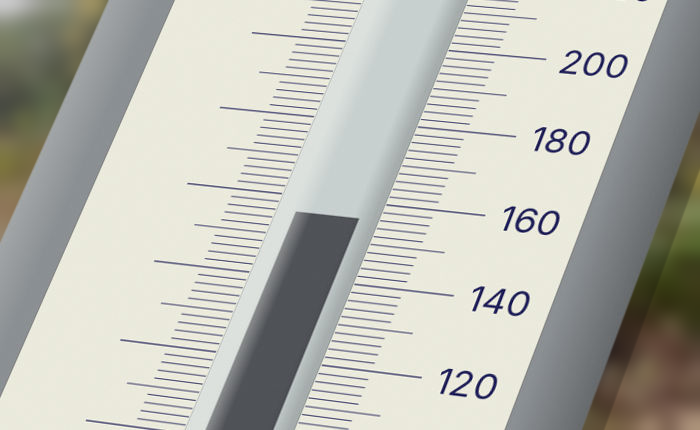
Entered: 156 mmHg
